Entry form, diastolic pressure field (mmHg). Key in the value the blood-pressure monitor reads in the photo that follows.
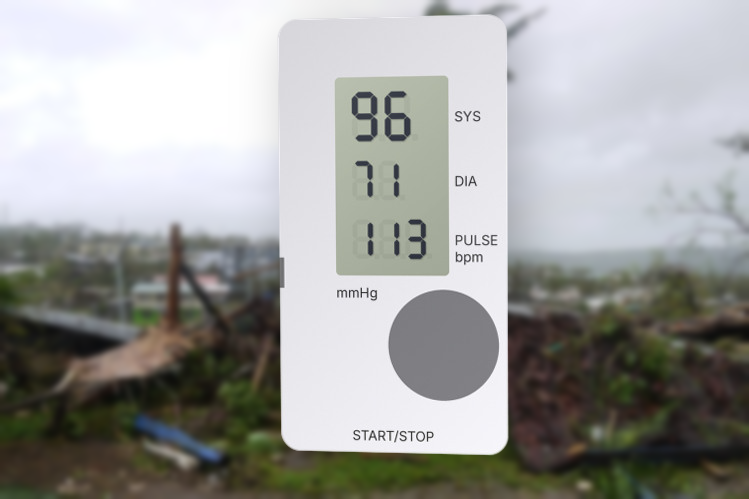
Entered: 71 mmHg
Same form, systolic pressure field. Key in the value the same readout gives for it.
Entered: 96 mmHg
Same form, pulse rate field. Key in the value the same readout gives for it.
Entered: 113 bpm
